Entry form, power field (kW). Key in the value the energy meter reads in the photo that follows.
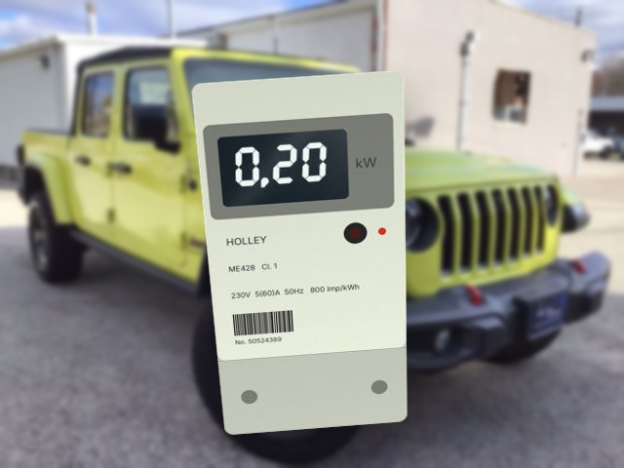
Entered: 0.20 kW
